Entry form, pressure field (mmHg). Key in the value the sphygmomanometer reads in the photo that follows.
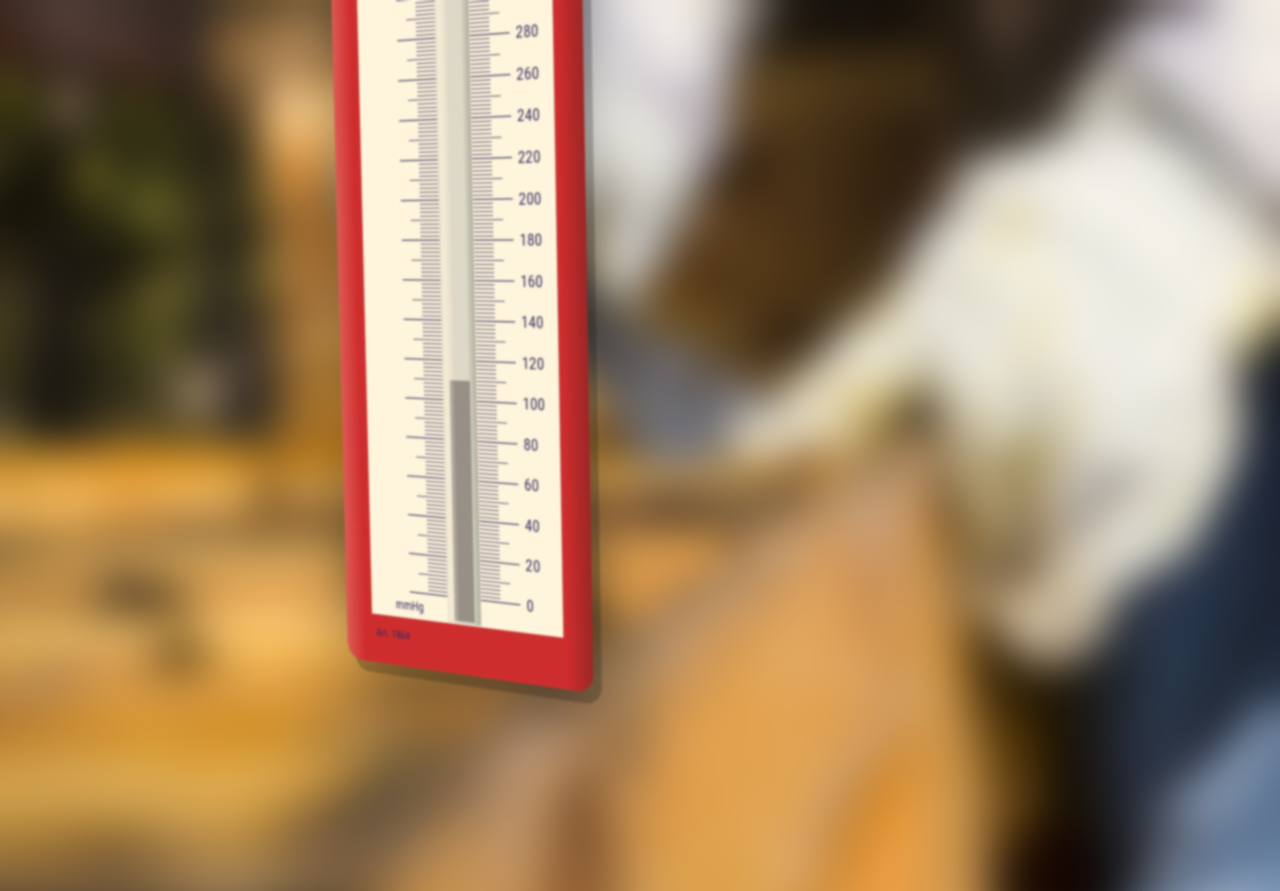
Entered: 110 mmHg
